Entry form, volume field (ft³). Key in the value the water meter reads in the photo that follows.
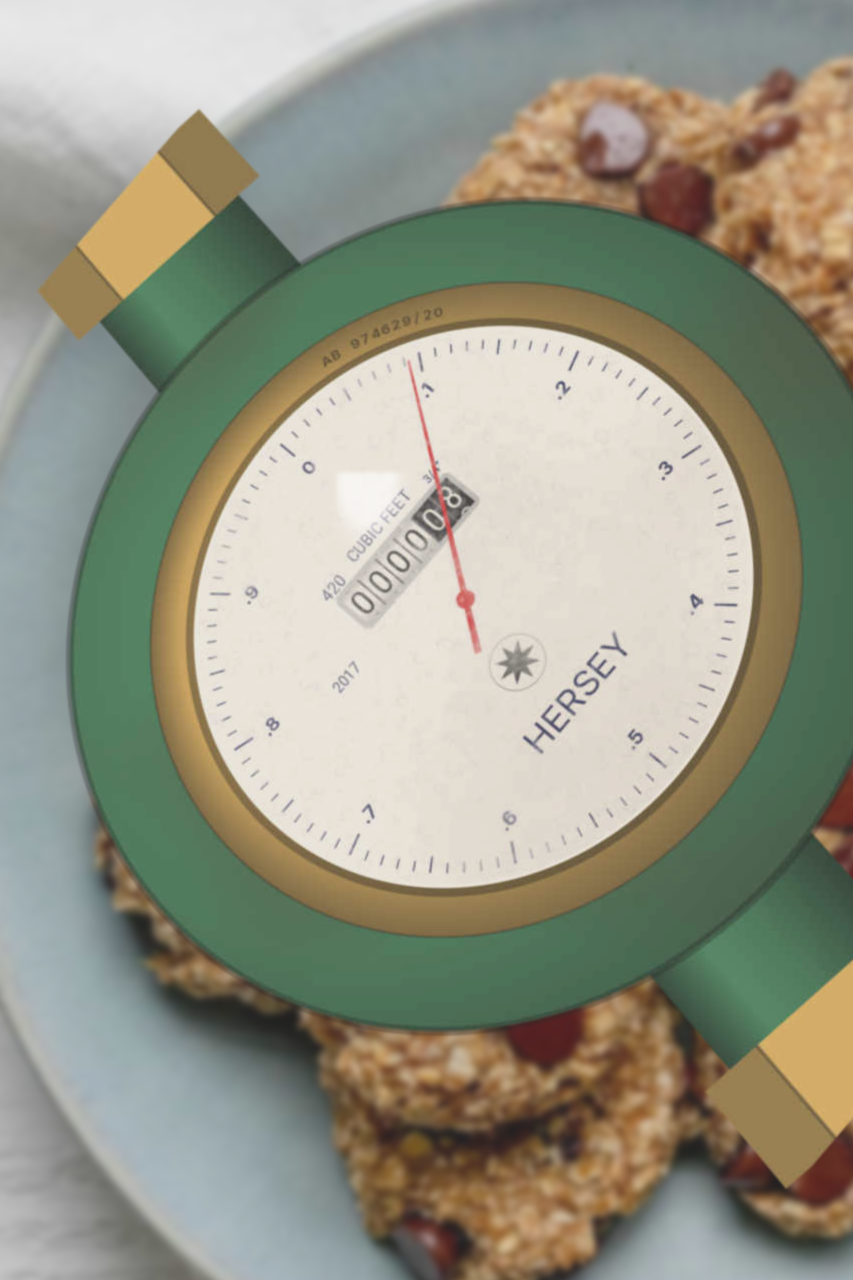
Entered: 8.09 ft³
